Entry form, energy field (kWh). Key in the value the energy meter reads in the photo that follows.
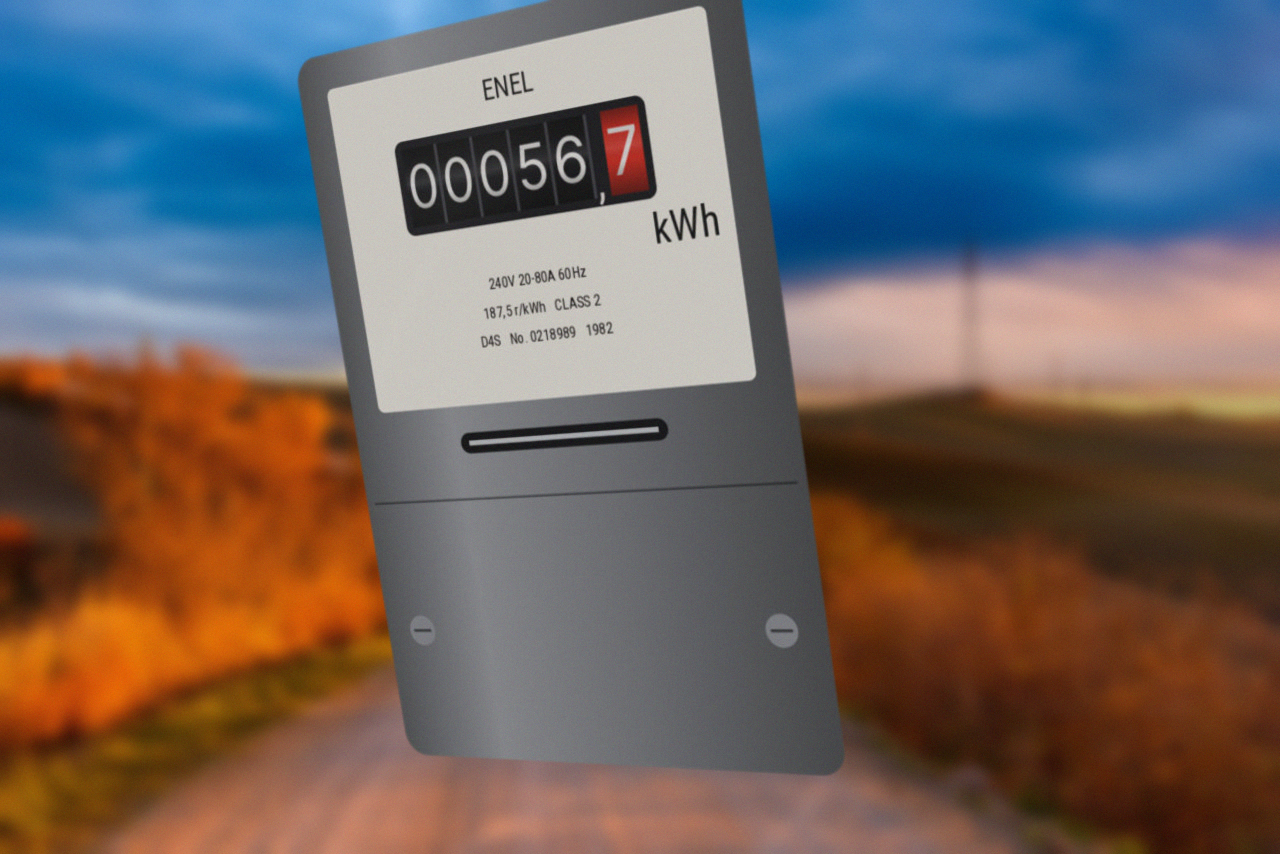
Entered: 56.7 kWh
